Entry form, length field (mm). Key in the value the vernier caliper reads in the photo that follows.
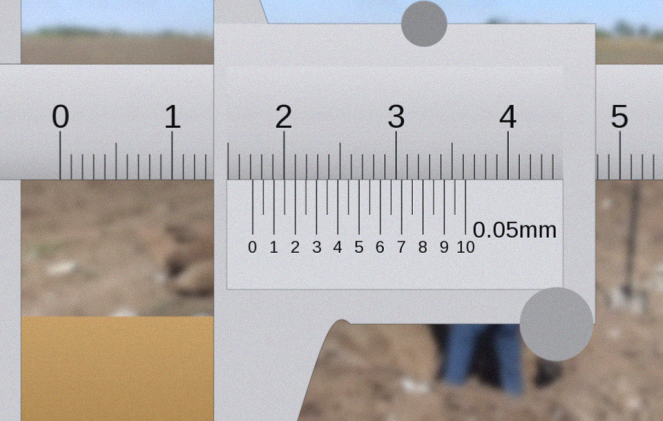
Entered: 17.2 mm
